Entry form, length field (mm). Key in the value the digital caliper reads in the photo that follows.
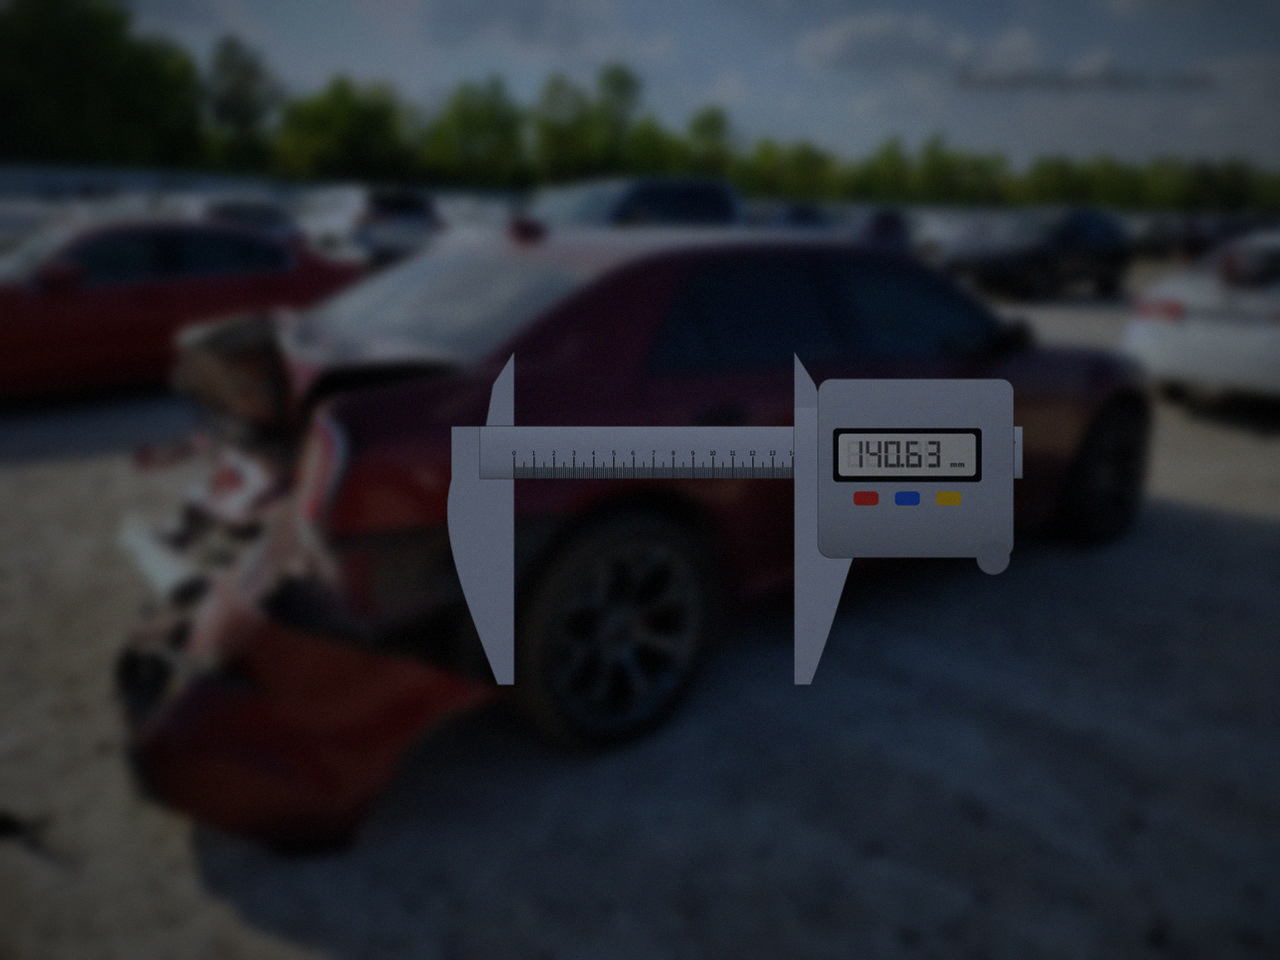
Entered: 140.63 mm
